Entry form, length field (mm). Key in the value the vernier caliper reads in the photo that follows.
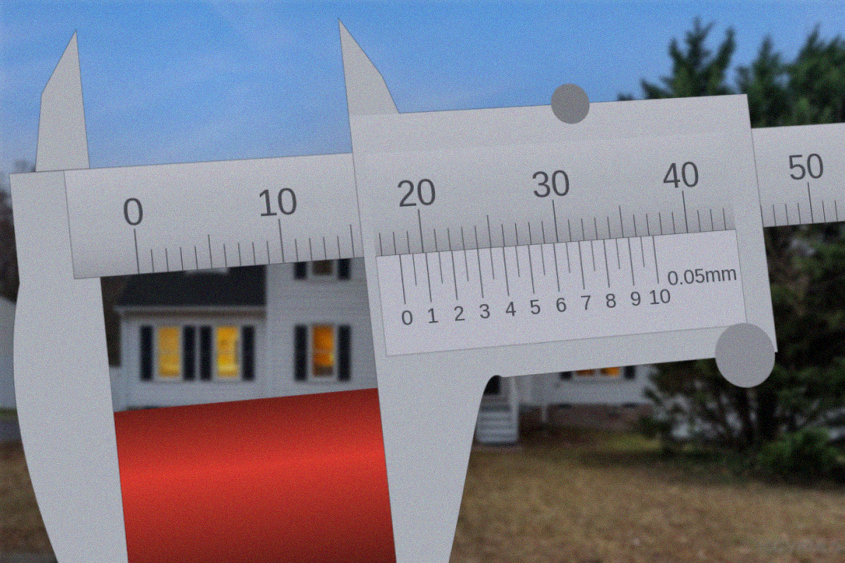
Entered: 18.3 mm
